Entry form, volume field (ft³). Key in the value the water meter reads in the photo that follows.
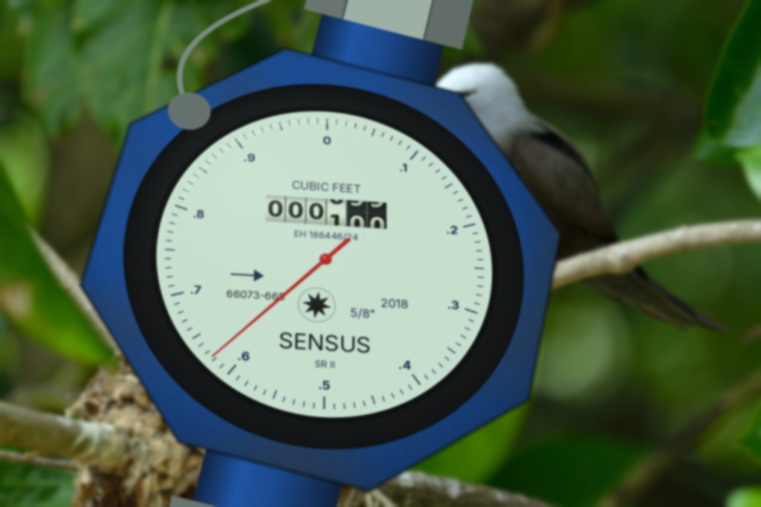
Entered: 99.62 ft³
